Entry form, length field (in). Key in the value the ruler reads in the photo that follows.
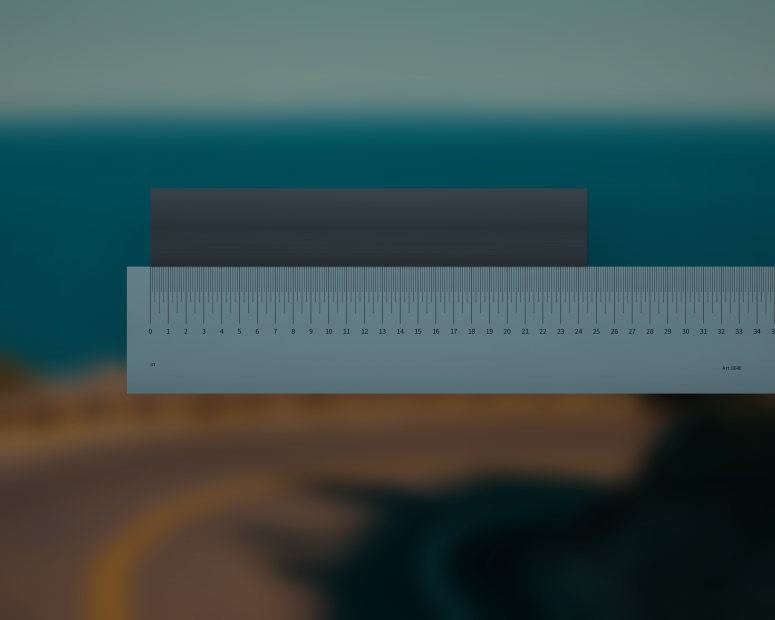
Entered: 24.5 in
